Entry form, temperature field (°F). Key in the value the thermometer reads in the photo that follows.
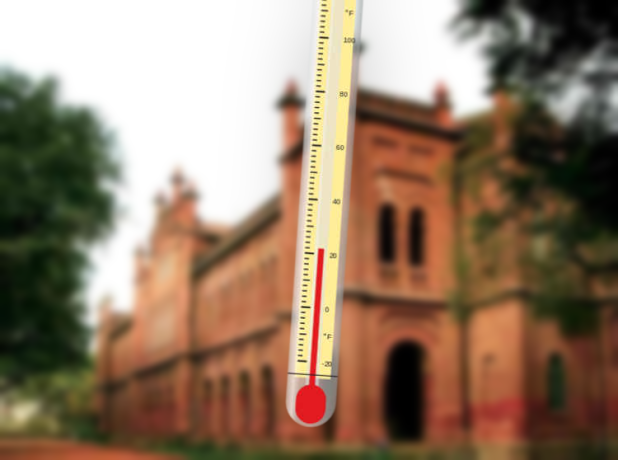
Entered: 22 °F
